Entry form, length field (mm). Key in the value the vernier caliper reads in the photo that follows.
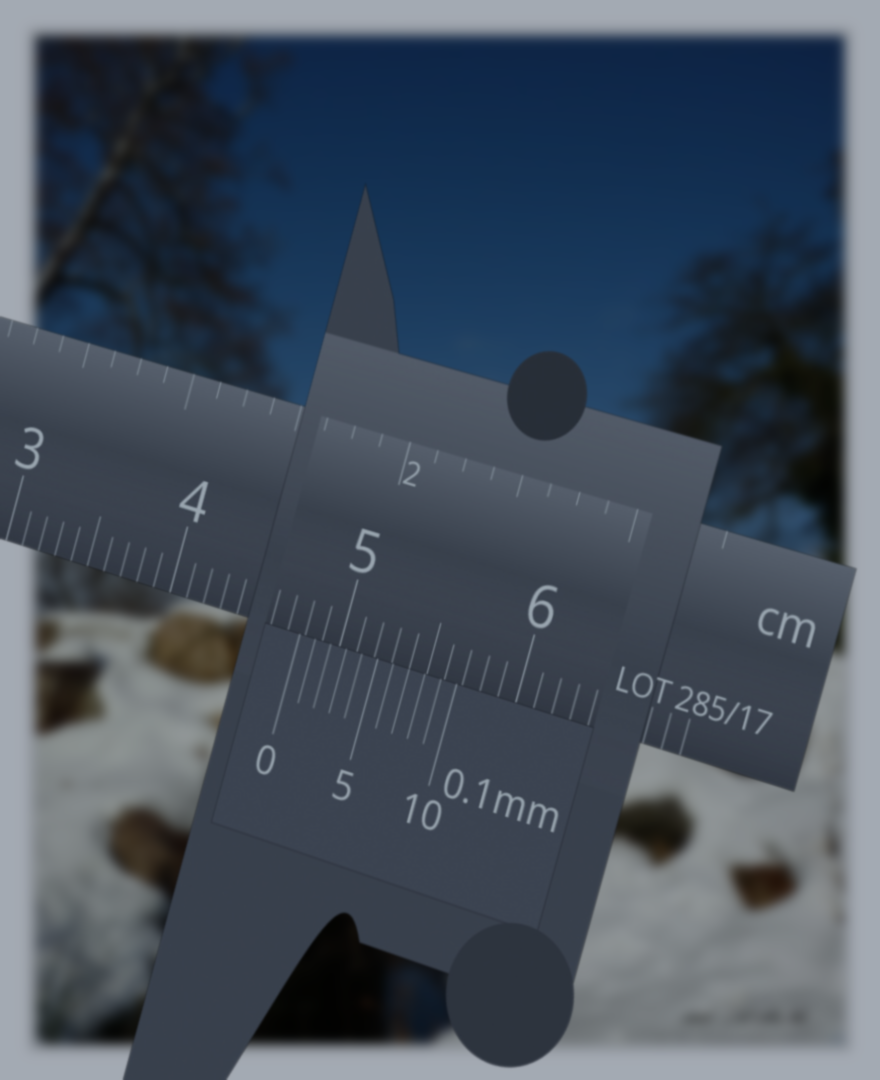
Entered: 47.7 mm
